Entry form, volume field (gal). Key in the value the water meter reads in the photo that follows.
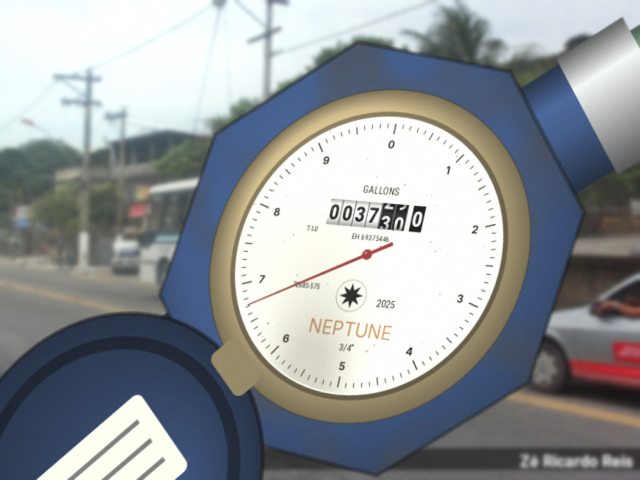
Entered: 37296.7 gal
